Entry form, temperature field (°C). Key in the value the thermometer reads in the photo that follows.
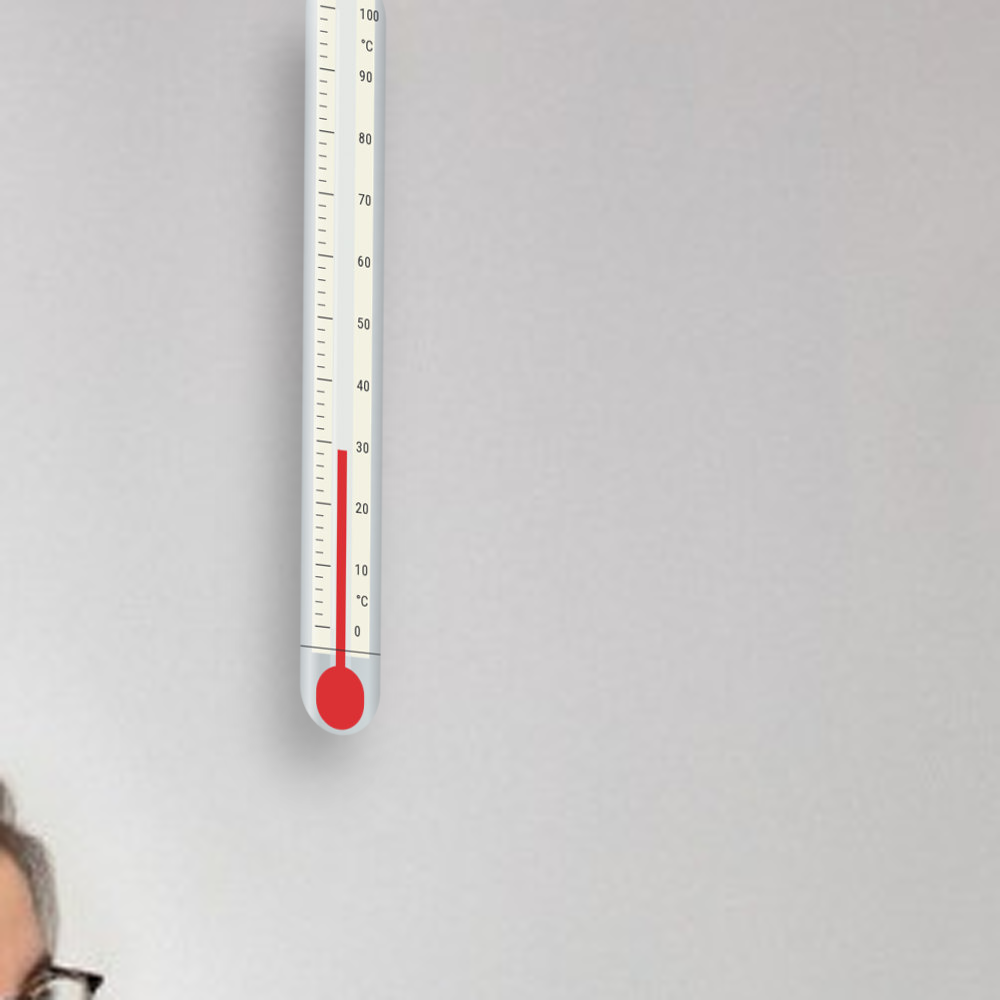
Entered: 29 °C
